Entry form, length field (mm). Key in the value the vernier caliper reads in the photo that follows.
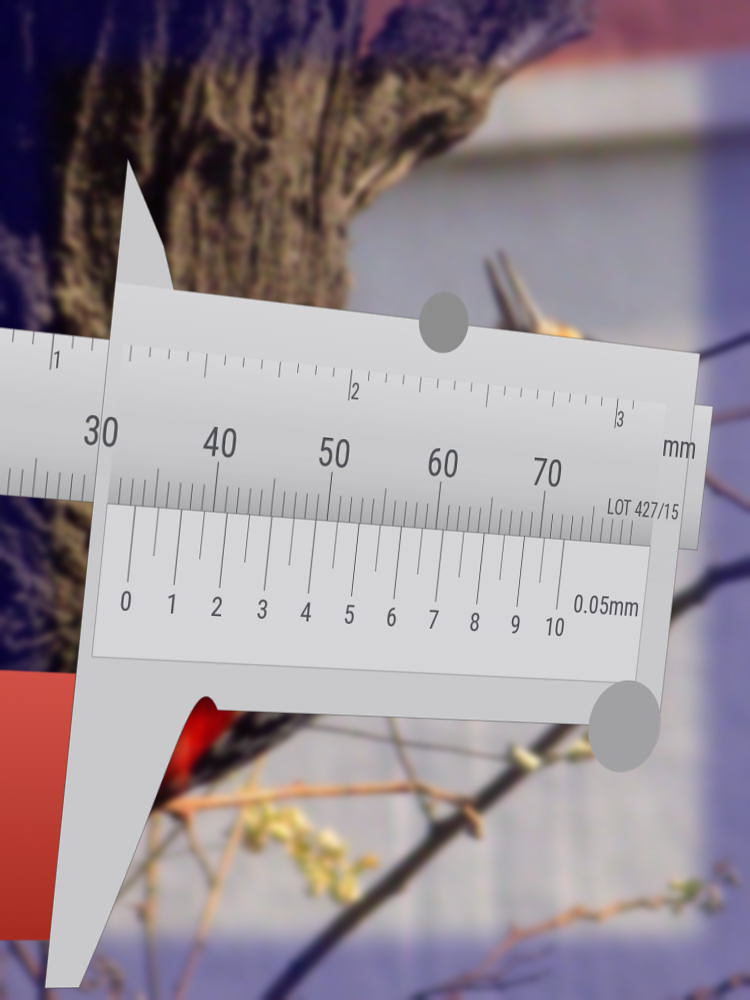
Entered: 33.4 mm
